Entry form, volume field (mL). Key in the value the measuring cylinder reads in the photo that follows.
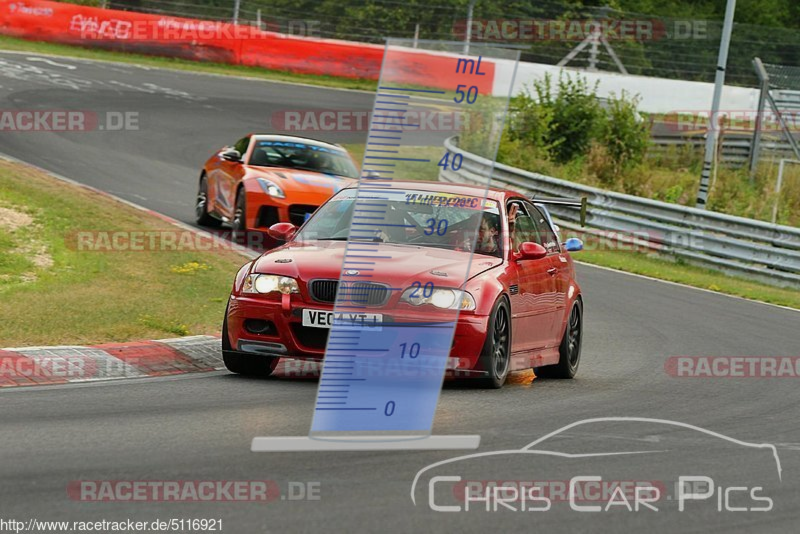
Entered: 14 mL
